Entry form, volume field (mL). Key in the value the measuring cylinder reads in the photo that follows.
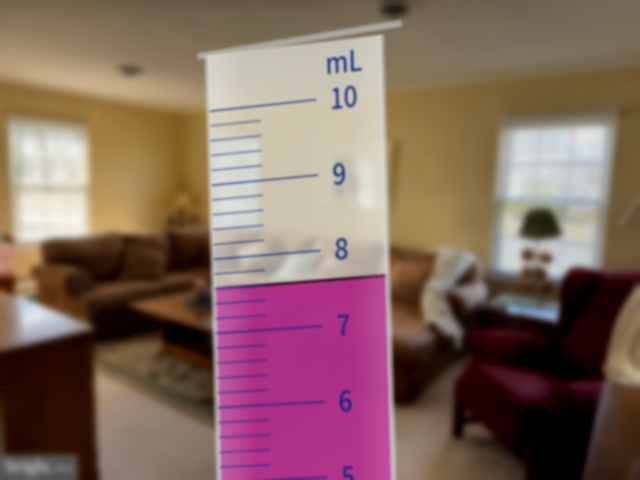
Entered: 7.6 mL
